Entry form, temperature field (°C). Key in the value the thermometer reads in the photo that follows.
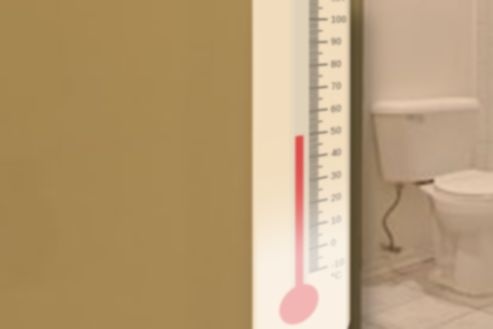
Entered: 50 °C
